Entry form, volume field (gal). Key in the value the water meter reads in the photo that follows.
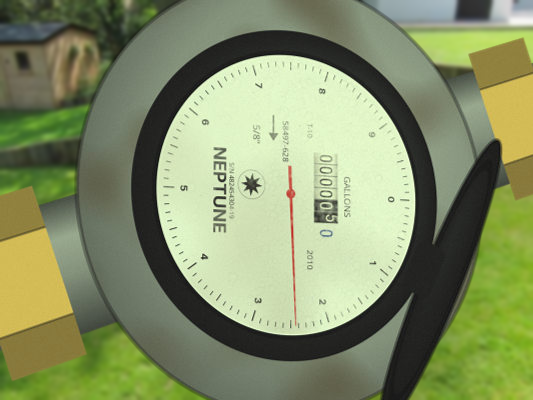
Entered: 52.4 gal
